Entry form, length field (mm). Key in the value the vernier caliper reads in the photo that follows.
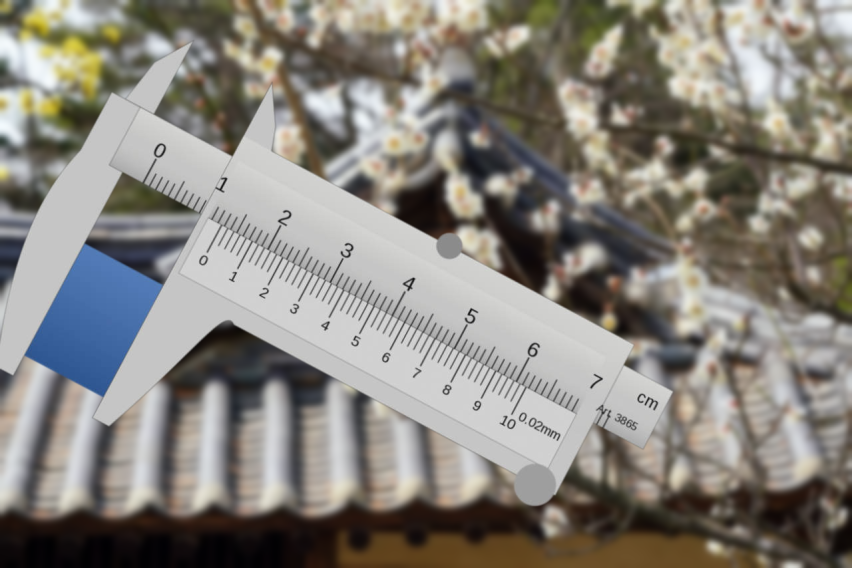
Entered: 12.6 mm
